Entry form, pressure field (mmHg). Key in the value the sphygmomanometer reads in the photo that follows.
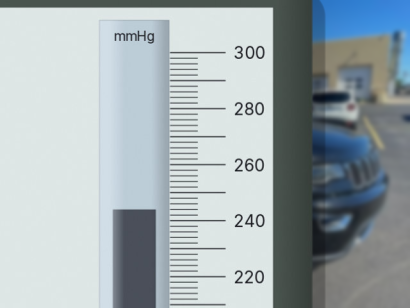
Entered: 244 mmHg
